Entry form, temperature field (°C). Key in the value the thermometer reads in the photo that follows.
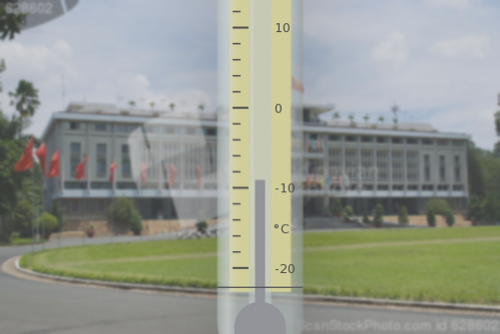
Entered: -9 °C
